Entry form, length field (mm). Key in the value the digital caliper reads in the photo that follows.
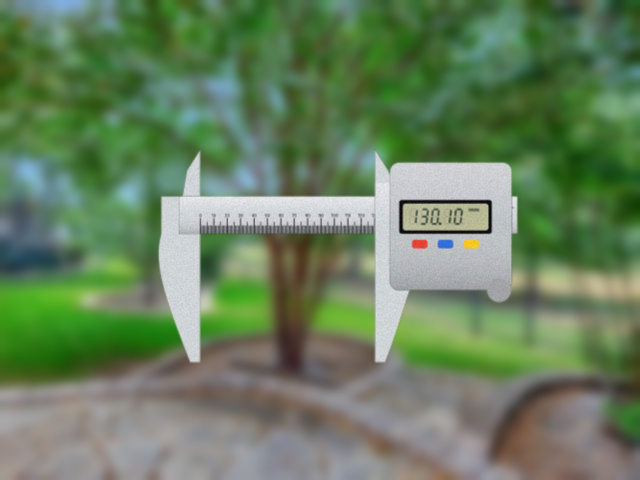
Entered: 130.10 mm
